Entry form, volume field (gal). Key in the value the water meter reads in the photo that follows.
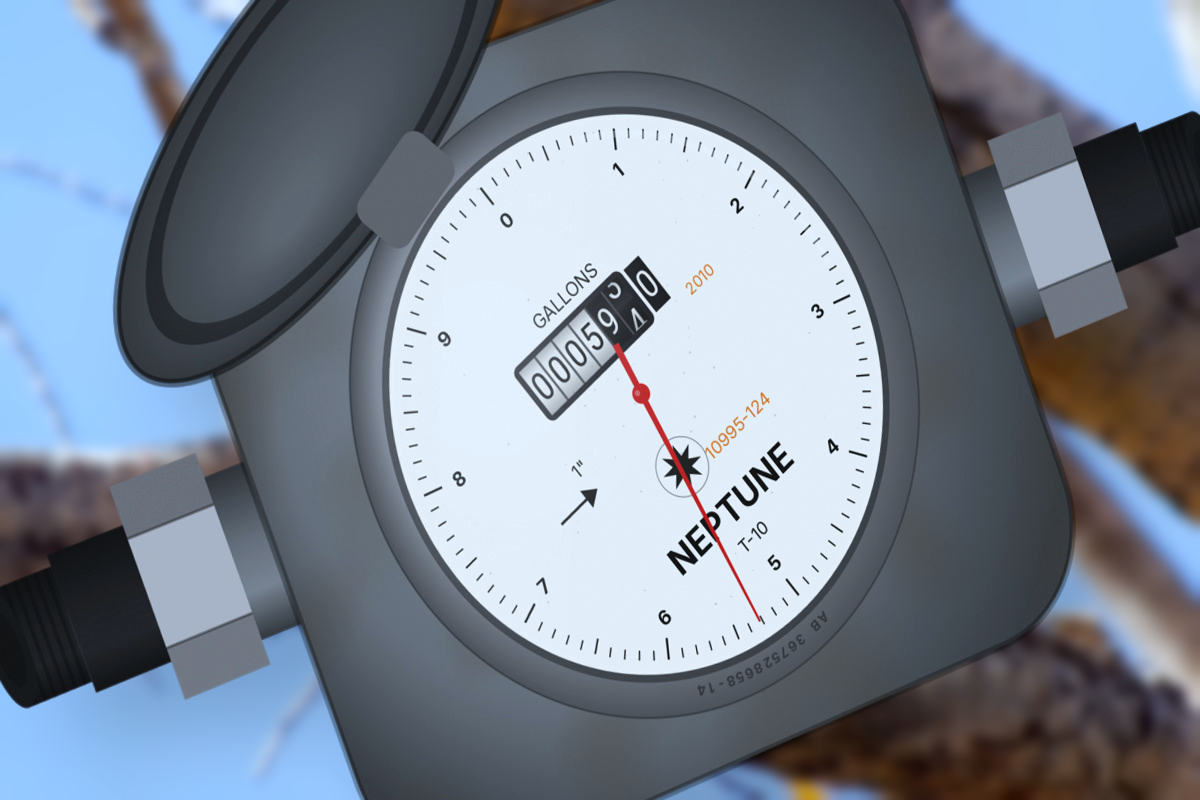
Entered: 5935.3 gal
